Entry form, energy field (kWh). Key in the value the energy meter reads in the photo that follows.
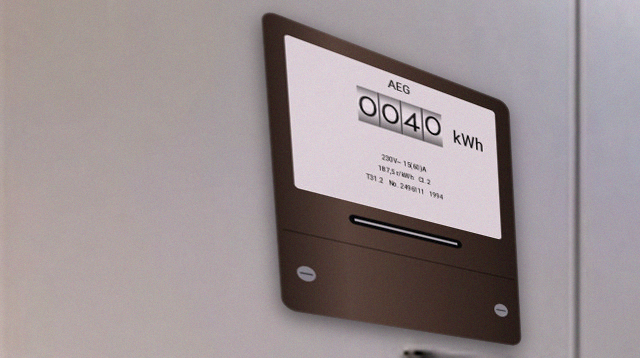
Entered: 40 kWh
